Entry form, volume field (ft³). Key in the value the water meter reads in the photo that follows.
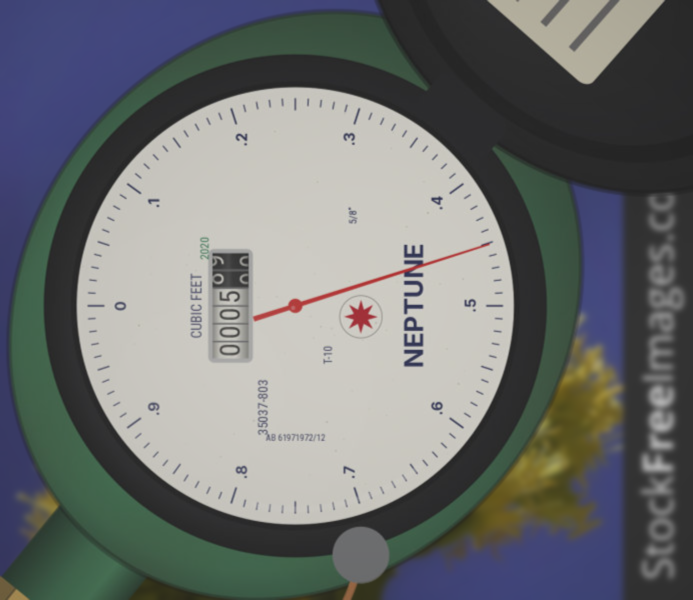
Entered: 589.45 ft³
